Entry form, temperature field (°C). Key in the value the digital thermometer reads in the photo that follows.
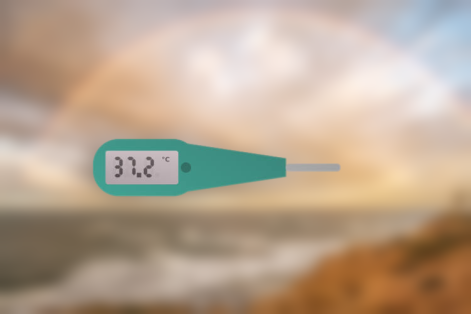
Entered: 37.2 °C
